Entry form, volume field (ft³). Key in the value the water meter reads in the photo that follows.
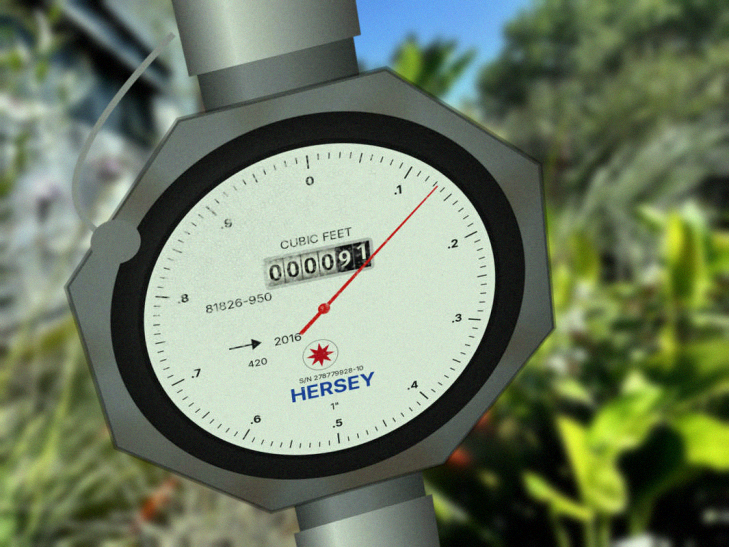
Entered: 91.13 ft³
